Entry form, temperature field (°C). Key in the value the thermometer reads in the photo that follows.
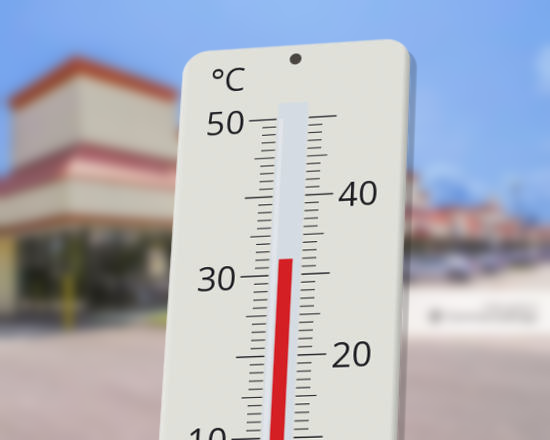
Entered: 32 °C
